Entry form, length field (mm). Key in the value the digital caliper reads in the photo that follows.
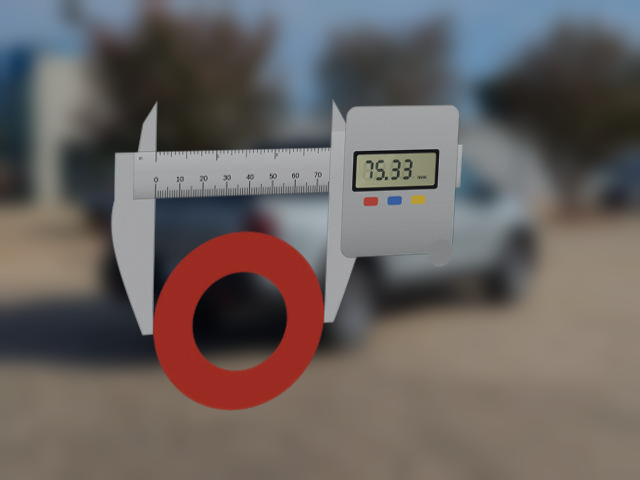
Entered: 75.33 mm
